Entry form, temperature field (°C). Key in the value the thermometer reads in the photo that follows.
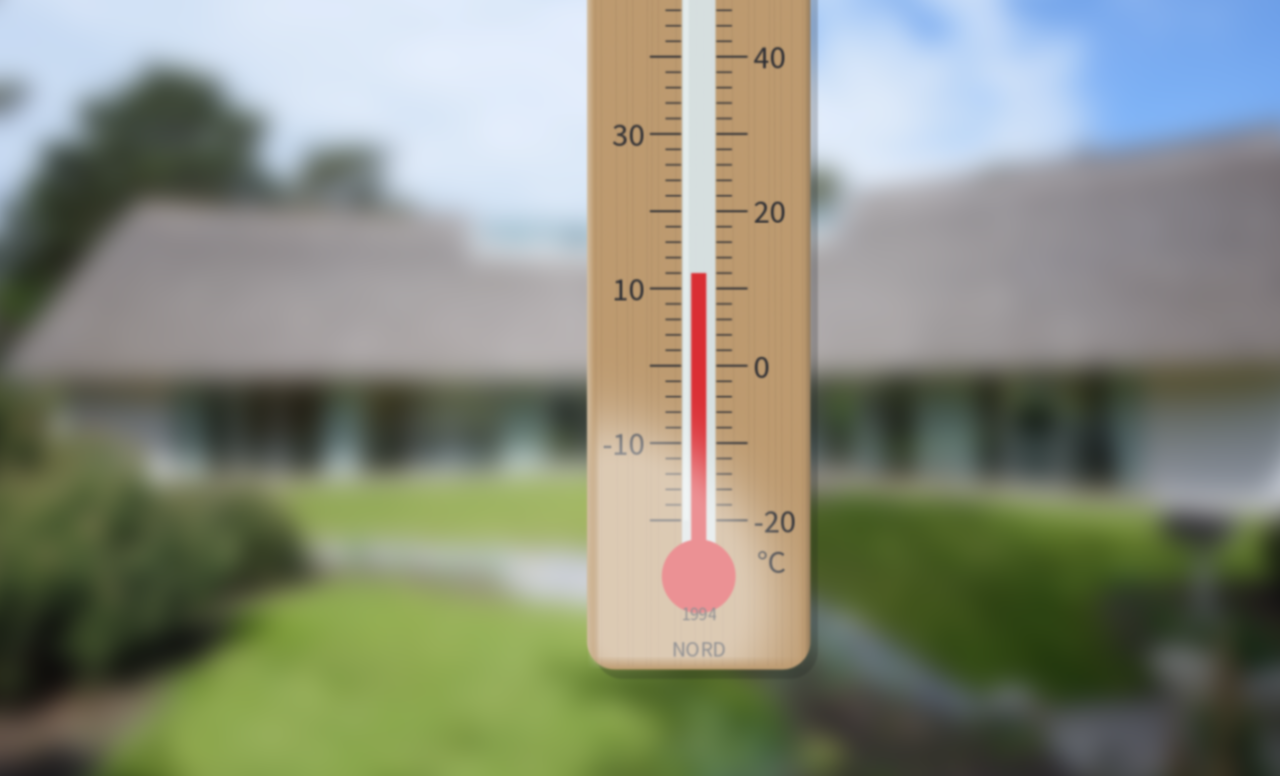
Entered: 12 °C
